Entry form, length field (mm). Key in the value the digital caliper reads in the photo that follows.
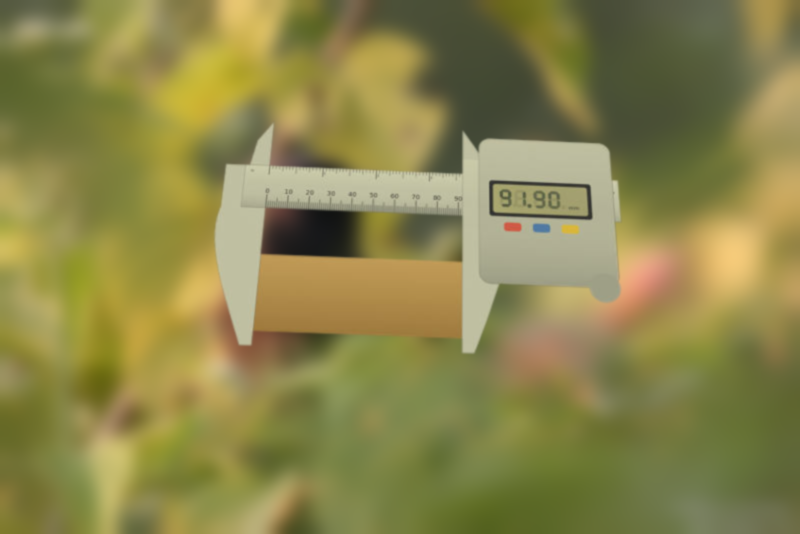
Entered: 91.90 mm
